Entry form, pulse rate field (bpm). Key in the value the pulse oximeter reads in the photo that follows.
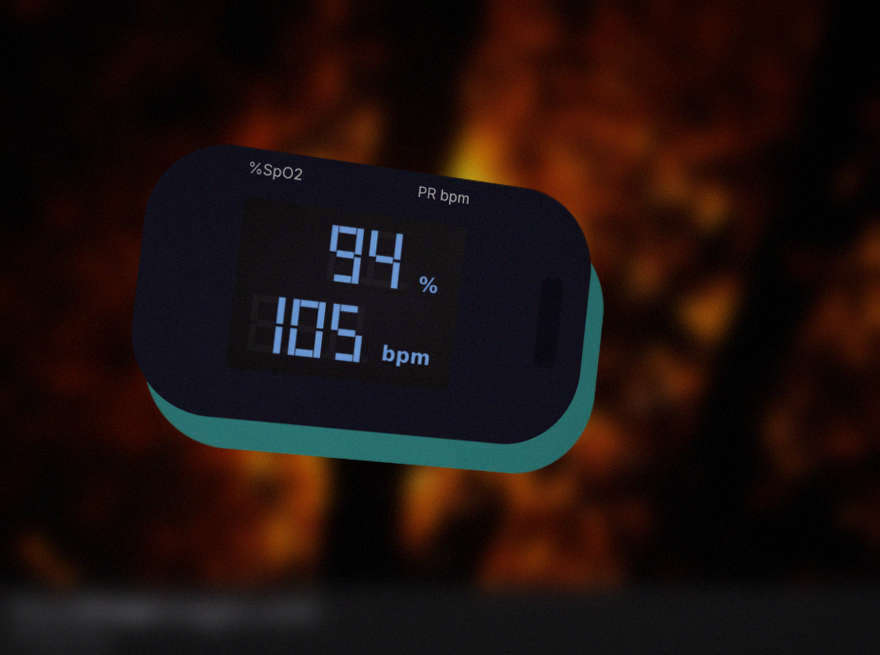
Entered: 105 bpm
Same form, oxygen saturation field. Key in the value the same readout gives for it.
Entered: 94 %
